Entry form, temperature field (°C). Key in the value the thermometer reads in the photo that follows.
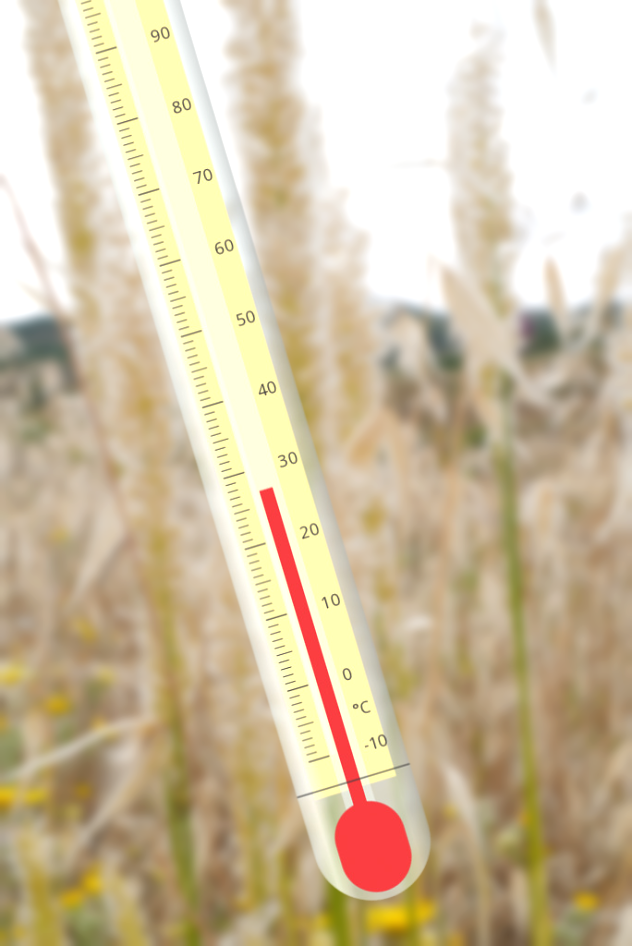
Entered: 27 °C
